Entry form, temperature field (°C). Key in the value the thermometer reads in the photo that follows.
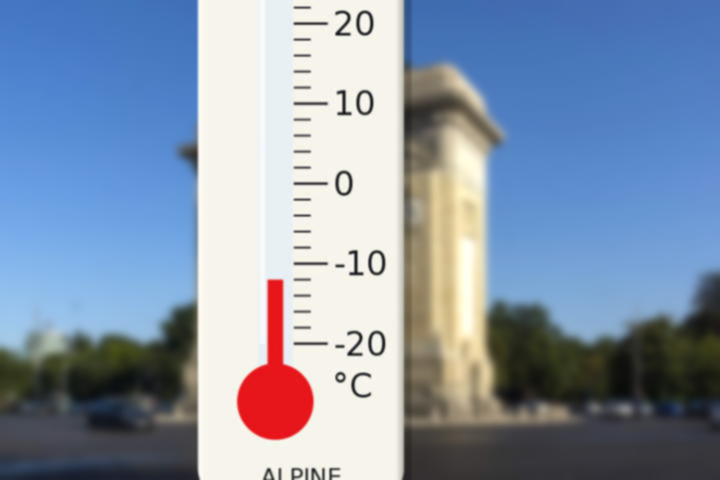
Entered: -12 °C
